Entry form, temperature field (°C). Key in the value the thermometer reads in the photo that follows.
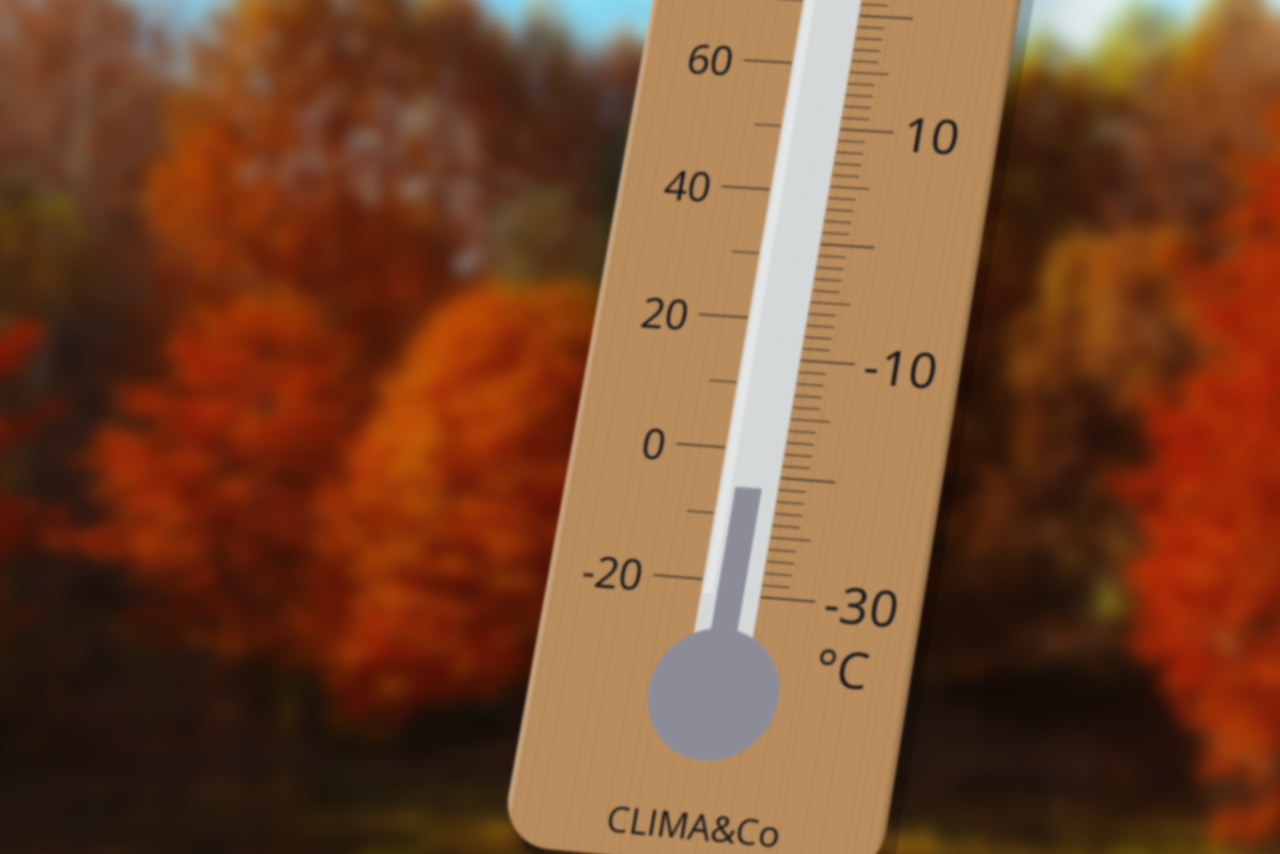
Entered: -21 °C
